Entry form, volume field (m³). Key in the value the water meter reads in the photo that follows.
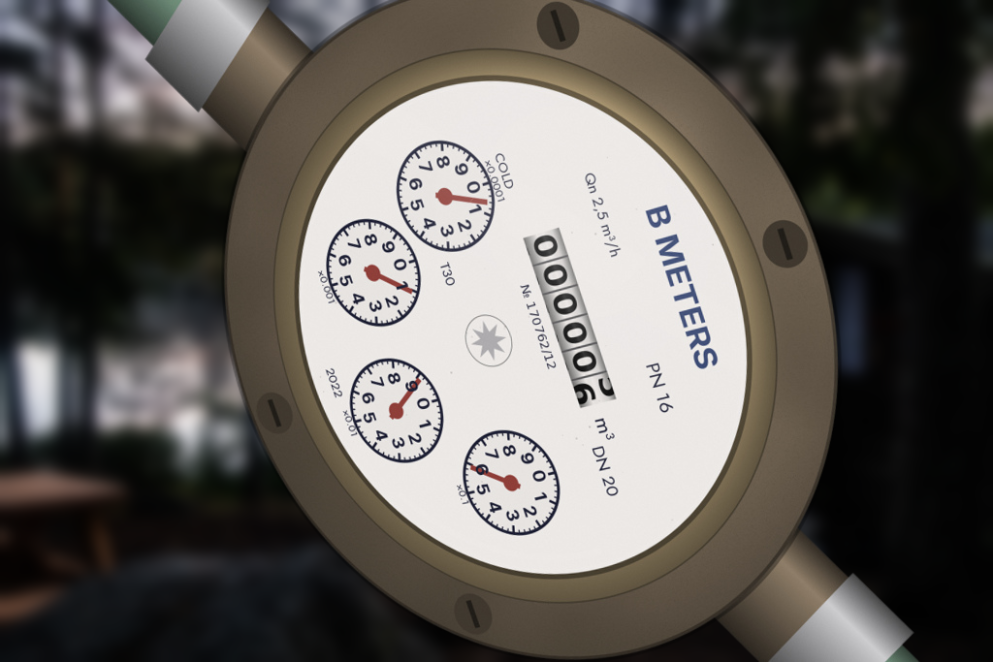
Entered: 5.5910 m³
